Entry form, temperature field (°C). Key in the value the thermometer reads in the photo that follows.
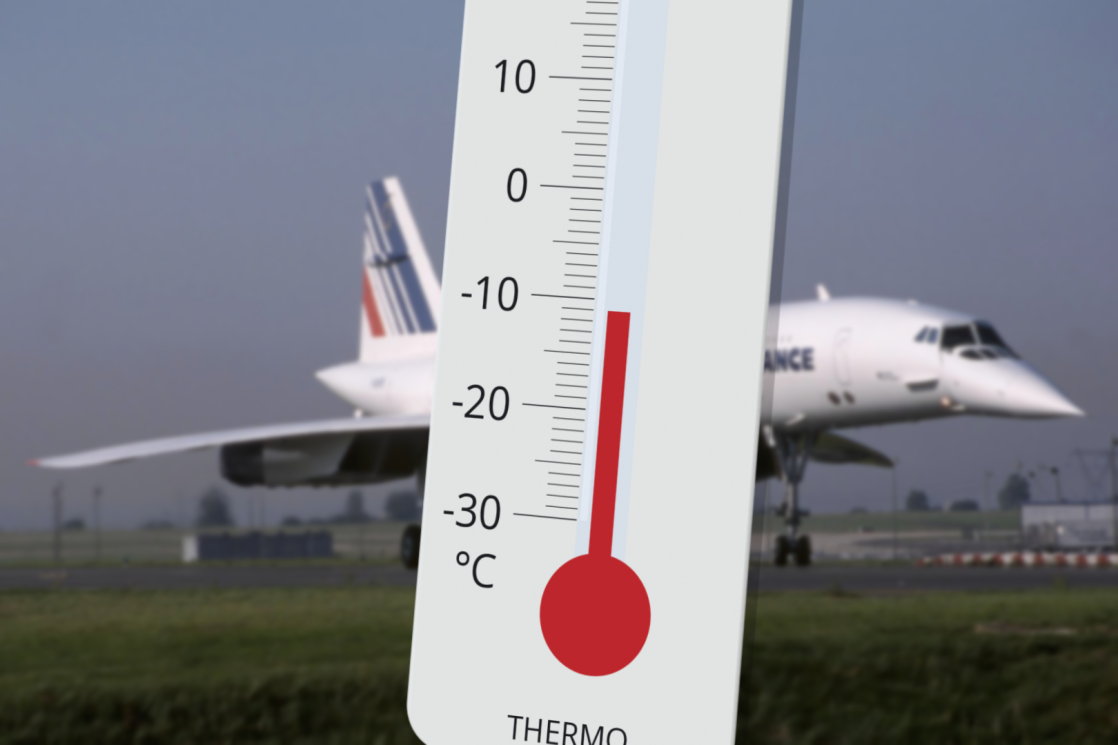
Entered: -11 °C
